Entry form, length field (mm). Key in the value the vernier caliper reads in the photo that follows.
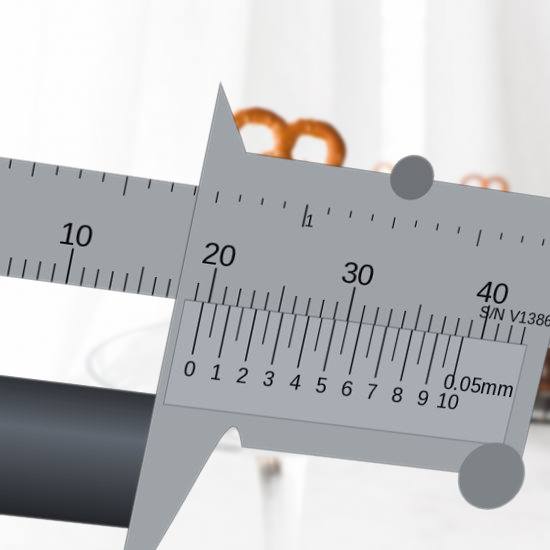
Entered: 19.6 mm
